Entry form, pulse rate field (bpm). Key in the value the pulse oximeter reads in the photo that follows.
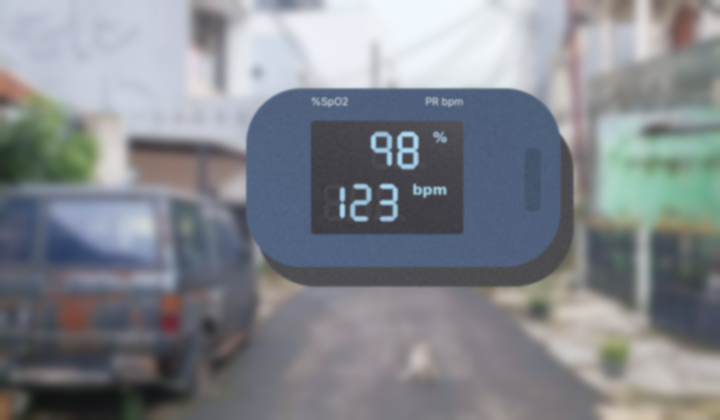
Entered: 123 bpm
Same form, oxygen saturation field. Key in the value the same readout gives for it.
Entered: 98 %
